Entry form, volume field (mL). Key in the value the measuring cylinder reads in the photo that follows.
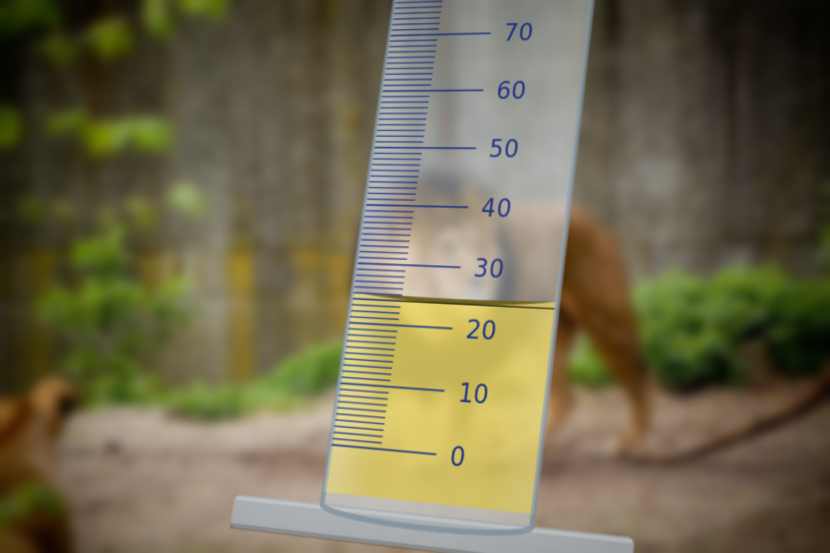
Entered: 24 mL
